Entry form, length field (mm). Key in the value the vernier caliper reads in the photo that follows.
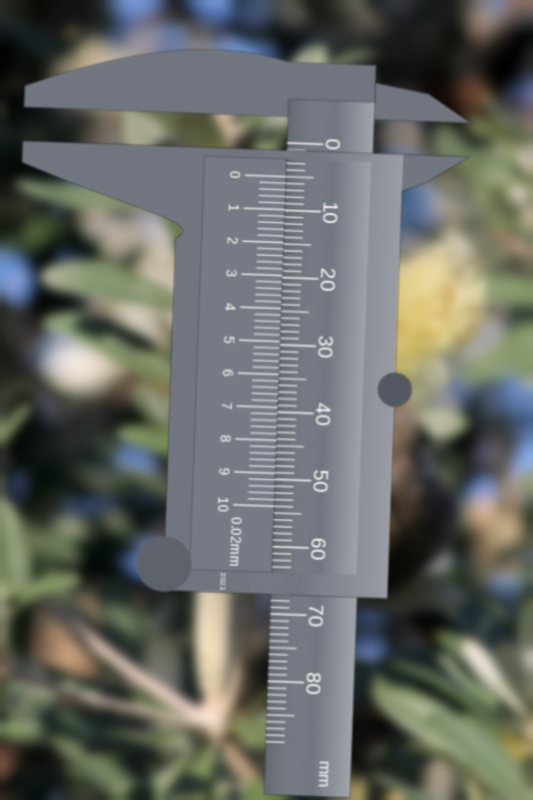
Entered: 5.0 mm
